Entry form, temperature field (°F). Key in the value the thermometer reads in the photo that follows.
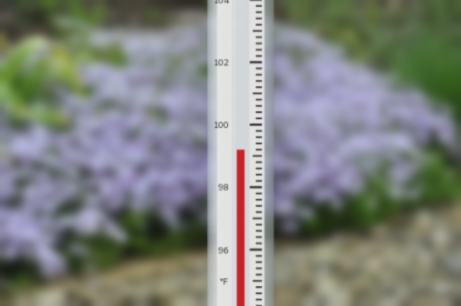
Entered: 99.2 °F
